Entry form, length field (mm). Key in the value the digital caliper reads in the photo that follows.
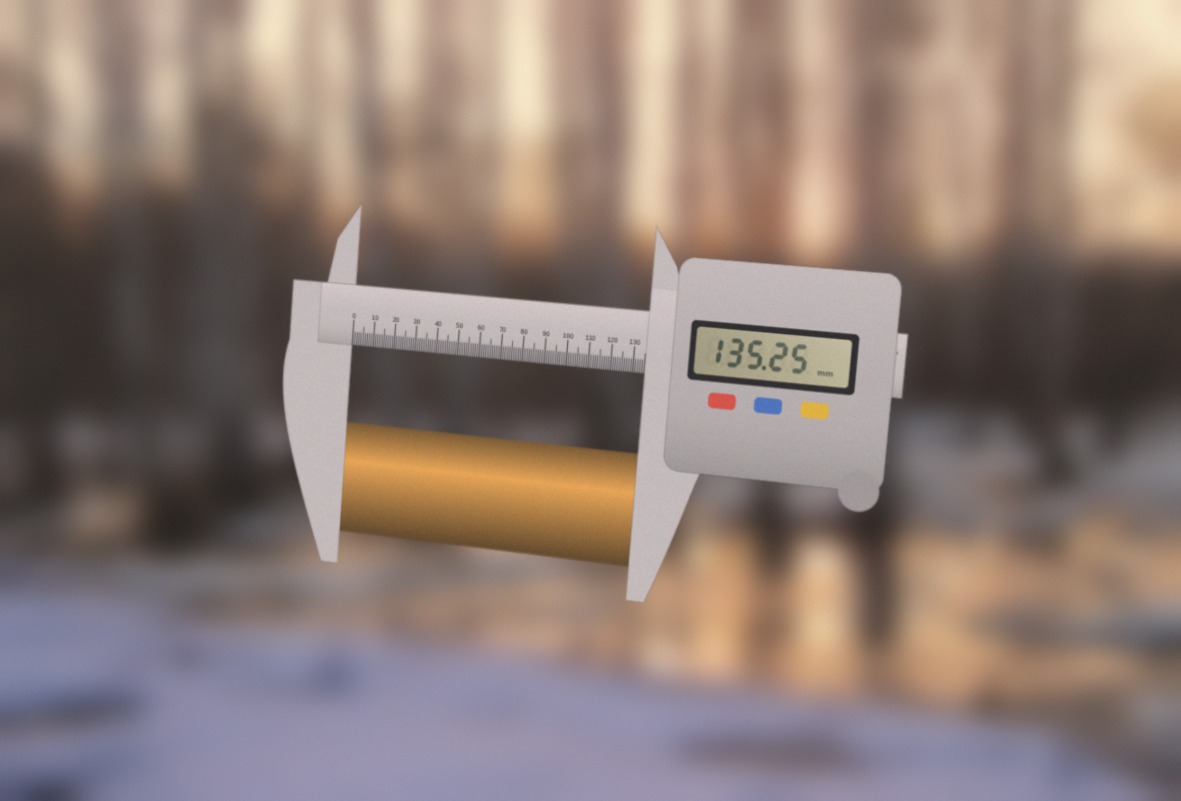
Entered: 135.25 mm
